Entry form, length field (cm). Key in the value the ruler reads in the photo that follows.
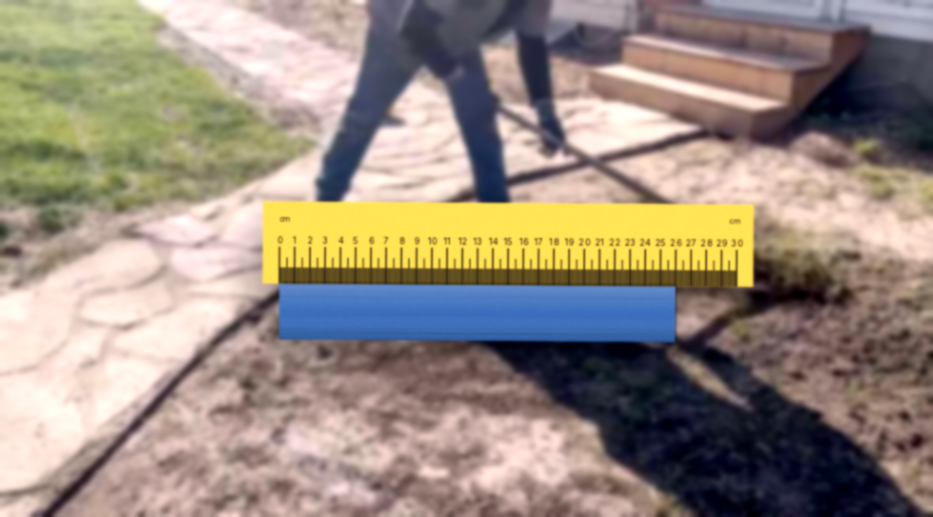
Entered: 26 cm
